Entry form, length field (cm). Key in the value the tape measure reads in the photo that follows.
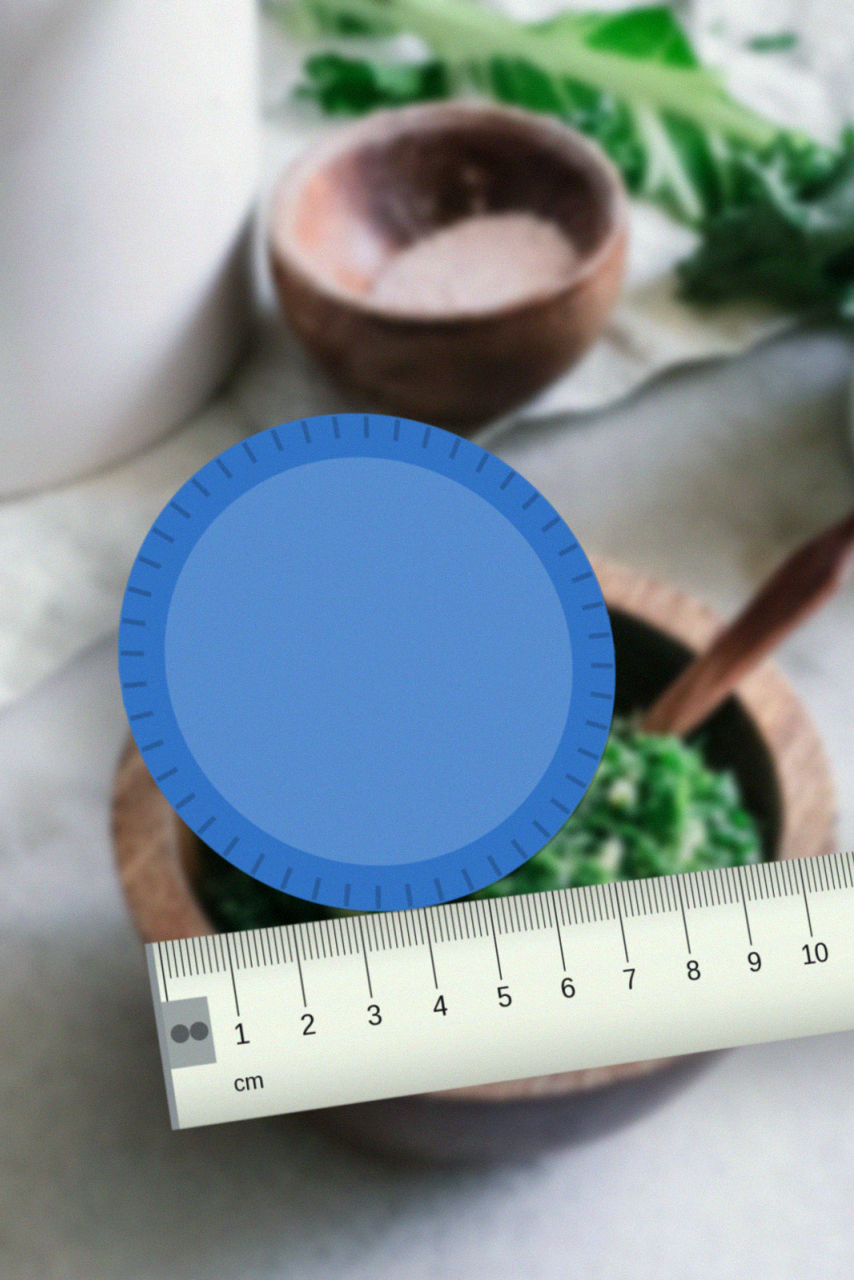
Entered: 7.6 cm
